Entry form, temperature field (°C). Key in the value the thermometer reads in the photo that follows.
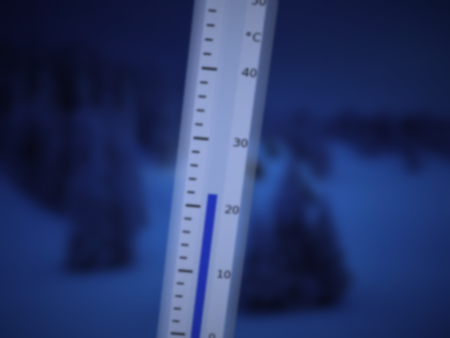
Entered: 22 °C
